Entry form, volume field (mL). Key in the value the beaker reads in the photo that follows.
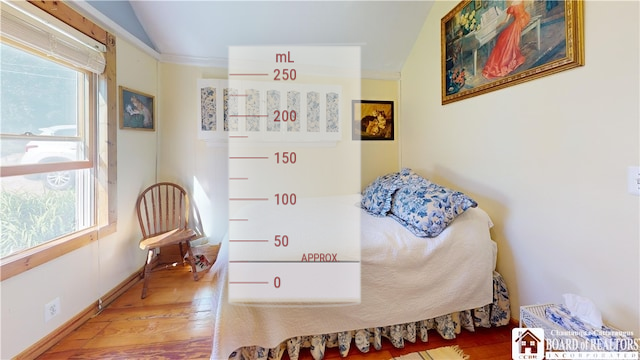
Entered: 25 mL
